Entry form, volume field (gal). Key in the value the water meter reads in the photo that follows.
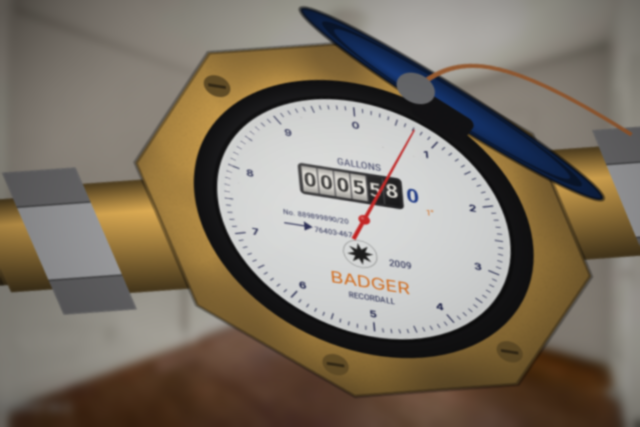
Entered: 5580.7 gal
